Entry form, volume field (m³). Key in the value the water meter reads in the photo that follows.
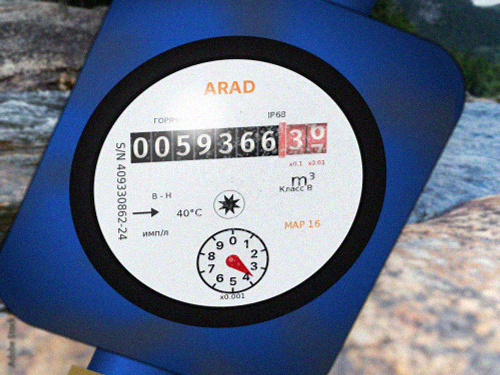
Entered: 59366.363 m³
